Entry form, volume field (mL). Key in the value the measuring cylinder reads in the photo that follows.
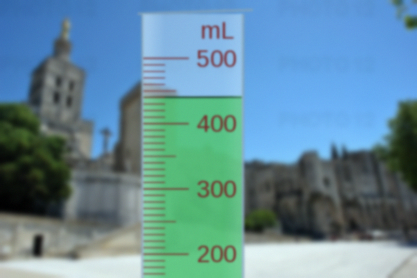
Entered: 440 mL
